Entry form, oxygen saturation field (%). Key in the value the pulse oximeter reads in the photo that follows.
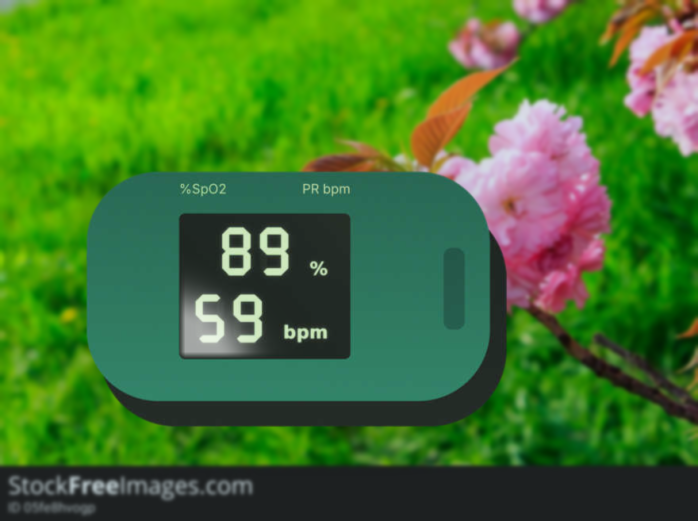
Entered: 89 %
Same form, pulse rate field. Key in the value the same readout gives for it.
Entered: 59 bpm
